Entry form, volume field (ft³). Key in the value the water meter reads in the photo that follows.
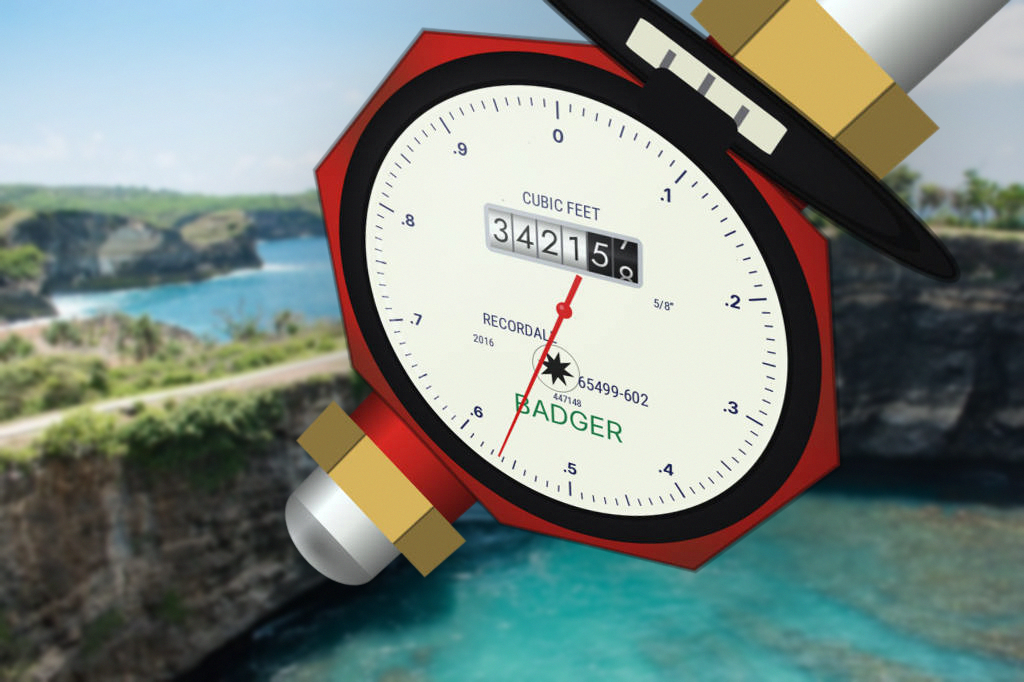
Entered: 342157.56 ft³
